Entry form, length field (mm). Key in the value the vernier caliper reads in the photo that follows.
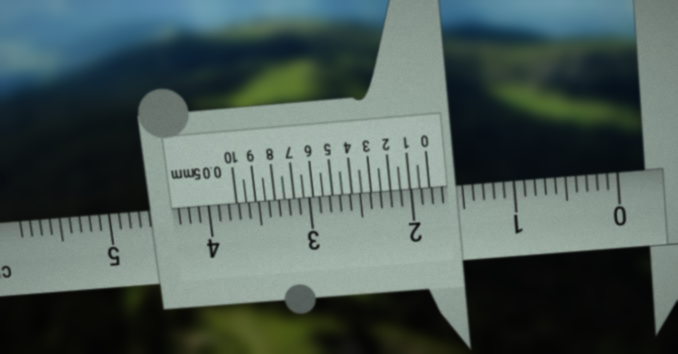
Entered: 18.2 mm
